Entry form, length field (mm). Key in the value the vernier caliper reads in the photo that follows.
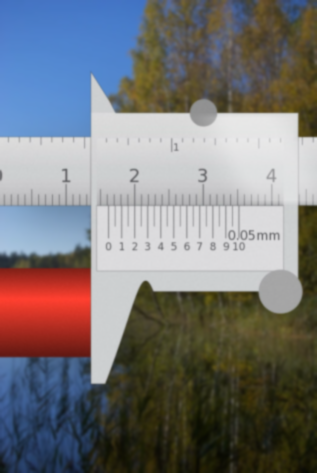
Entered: 16.2 mm
